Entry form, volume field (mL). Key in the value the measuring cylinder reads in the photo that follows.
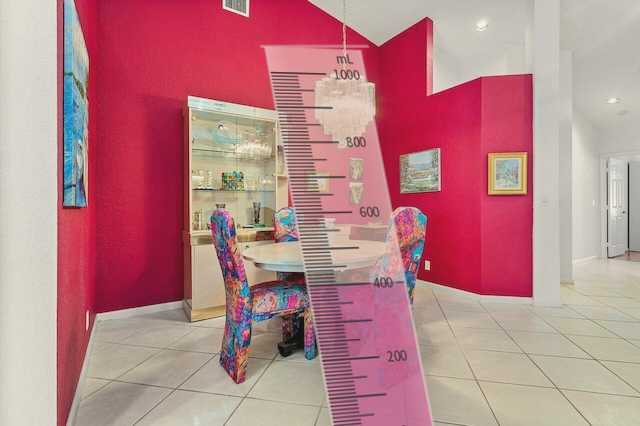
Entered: 400 mL
